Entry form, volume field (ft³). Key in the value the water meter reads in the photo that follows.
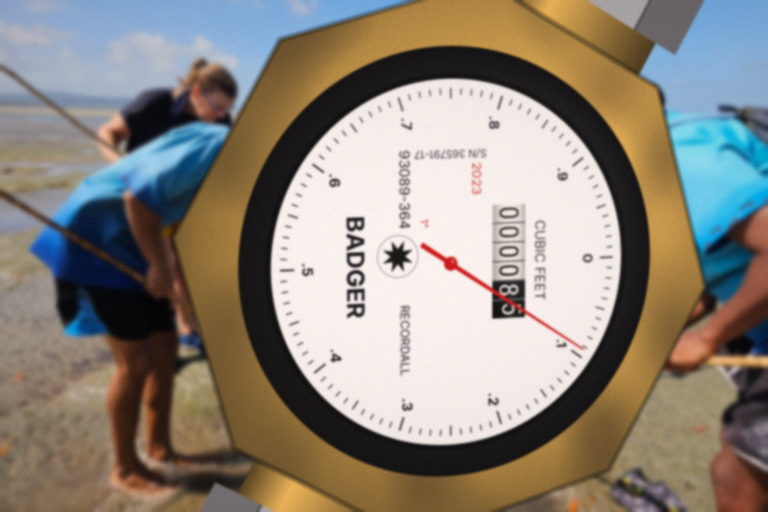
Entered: 85.09 ft³
